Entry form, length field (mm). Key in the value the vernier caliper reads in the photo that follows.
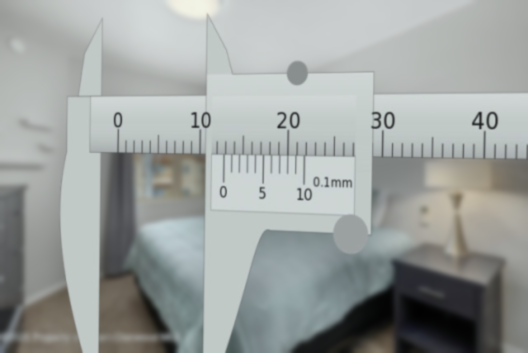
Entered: 12.8 mm
